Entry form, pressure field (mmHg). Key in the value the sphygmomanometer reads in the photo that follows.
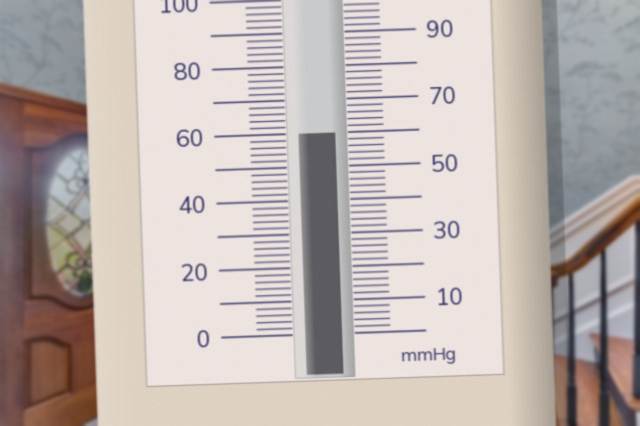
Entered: 60 mmHg
